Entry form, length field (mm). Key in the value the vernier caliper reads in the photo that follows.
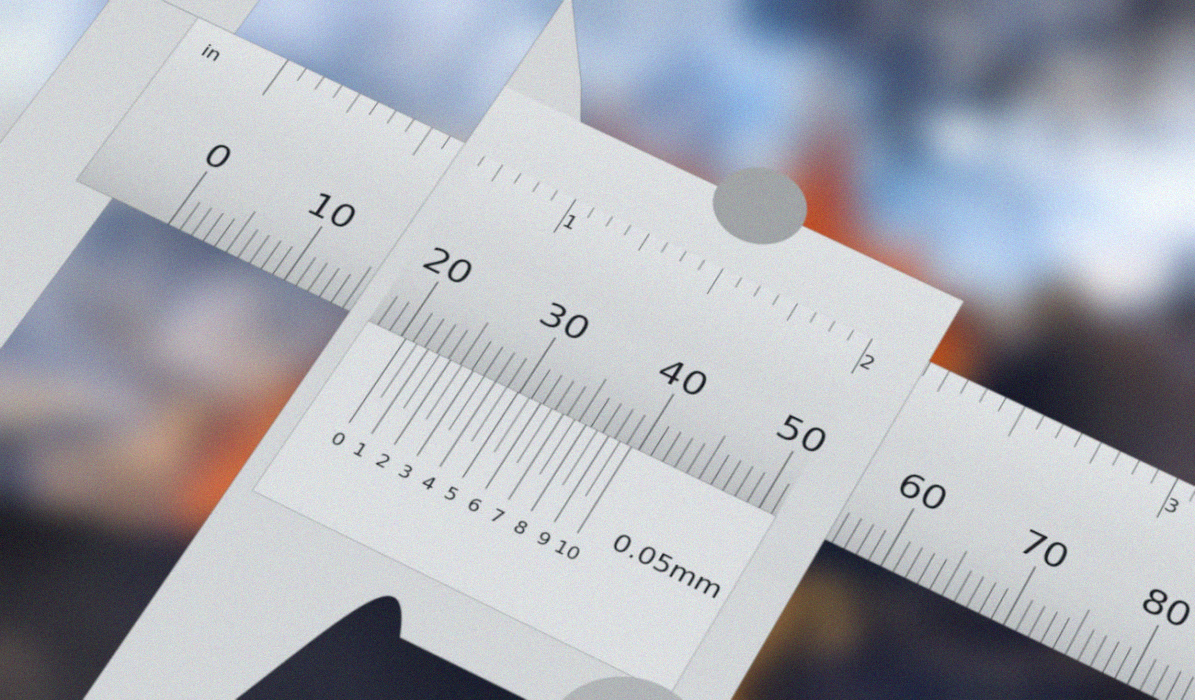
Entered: 20.4 mm
